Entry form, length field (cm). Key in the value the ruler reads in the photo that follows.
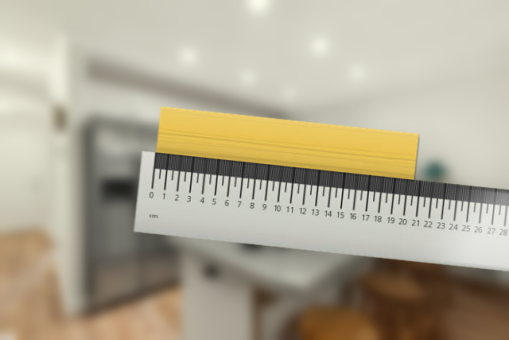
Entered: 20.5 cm
